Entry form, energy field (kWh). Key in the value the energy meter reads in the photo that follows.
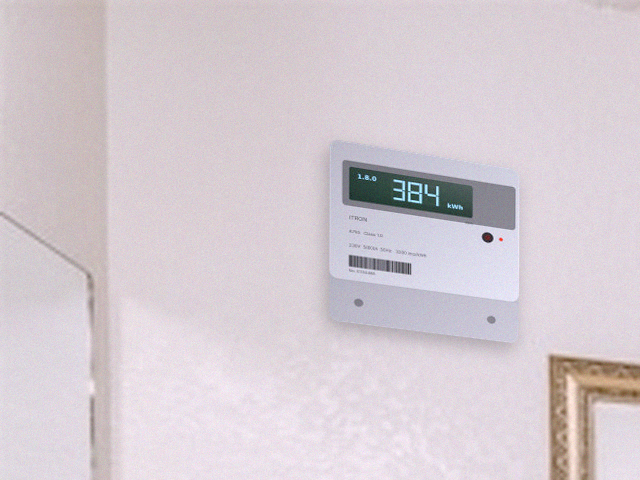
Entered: 384 kWh
